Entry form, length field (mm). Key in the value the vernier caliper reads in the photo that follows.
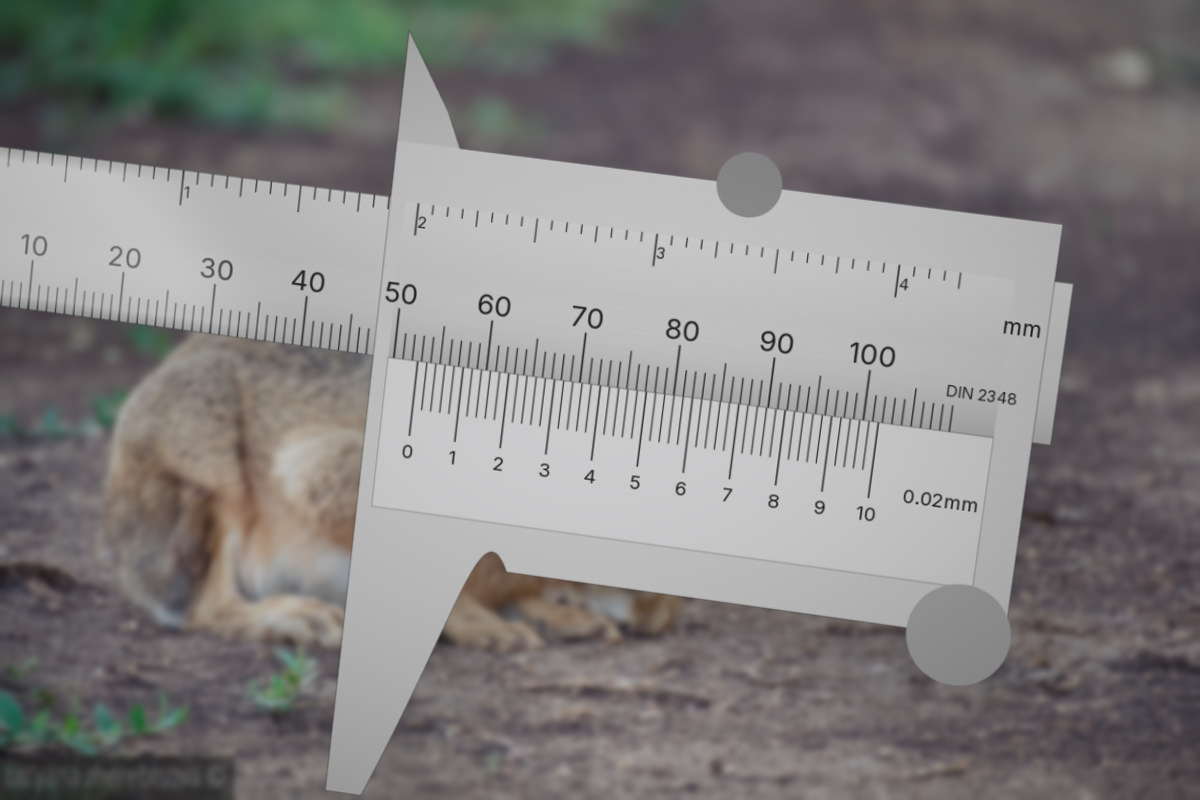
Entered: 52.6 mm
